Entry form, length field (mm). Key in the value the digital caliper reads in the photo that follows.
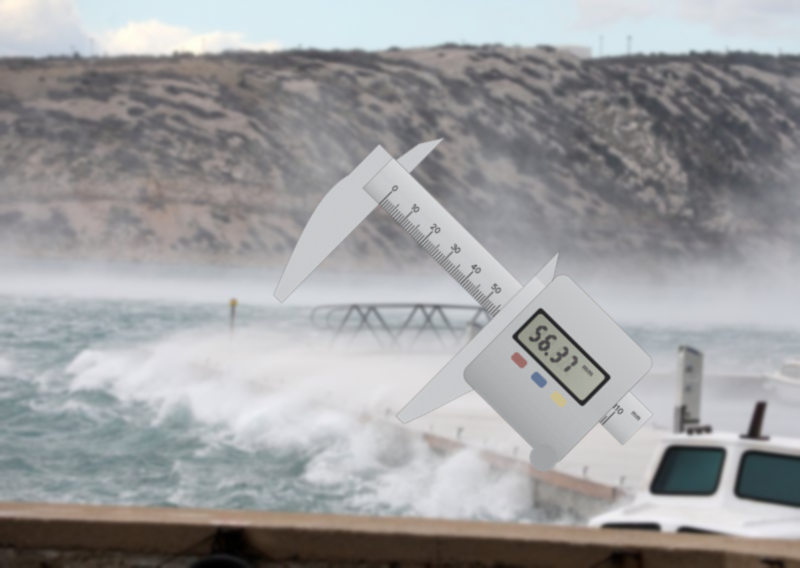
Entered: 56.37 mm
